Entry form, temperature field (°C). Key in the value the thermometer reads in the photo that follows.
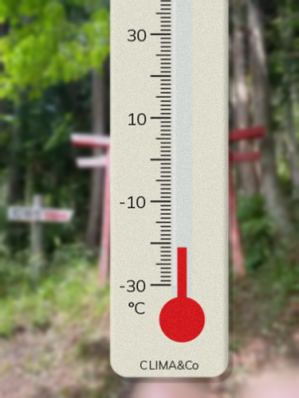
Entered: -21 °C
